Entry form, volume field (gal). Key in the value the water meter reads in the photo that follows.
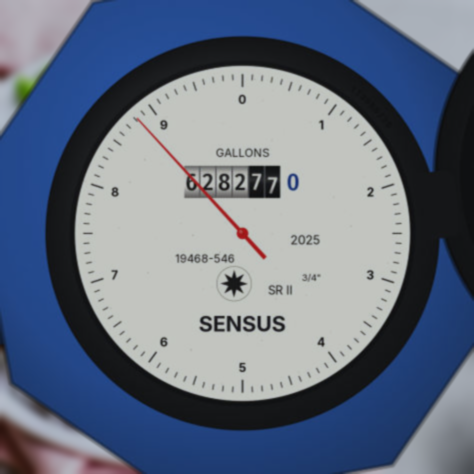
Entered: 6282768.8 gal
